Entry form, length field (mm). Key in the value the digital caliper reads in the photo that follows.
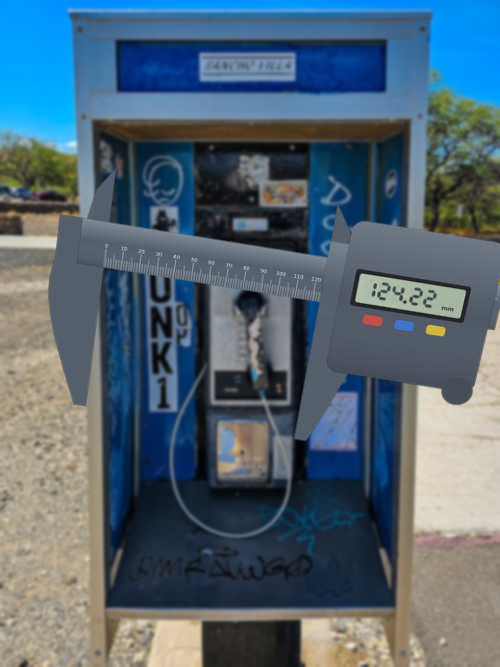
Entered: 124.22 mm
